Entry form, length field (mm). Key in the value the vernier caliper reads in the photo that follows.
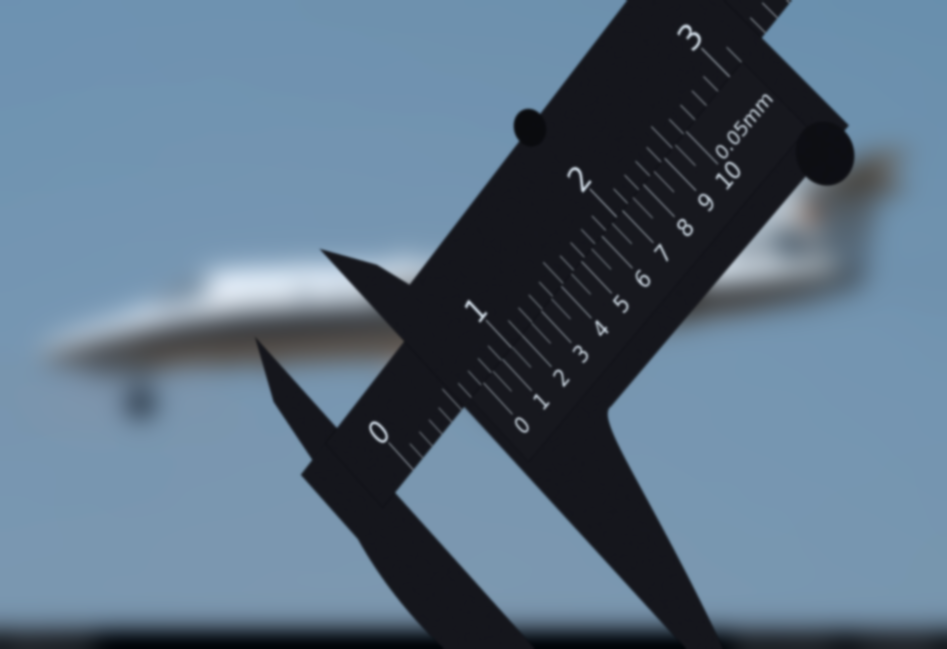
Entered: 7.2 mm
